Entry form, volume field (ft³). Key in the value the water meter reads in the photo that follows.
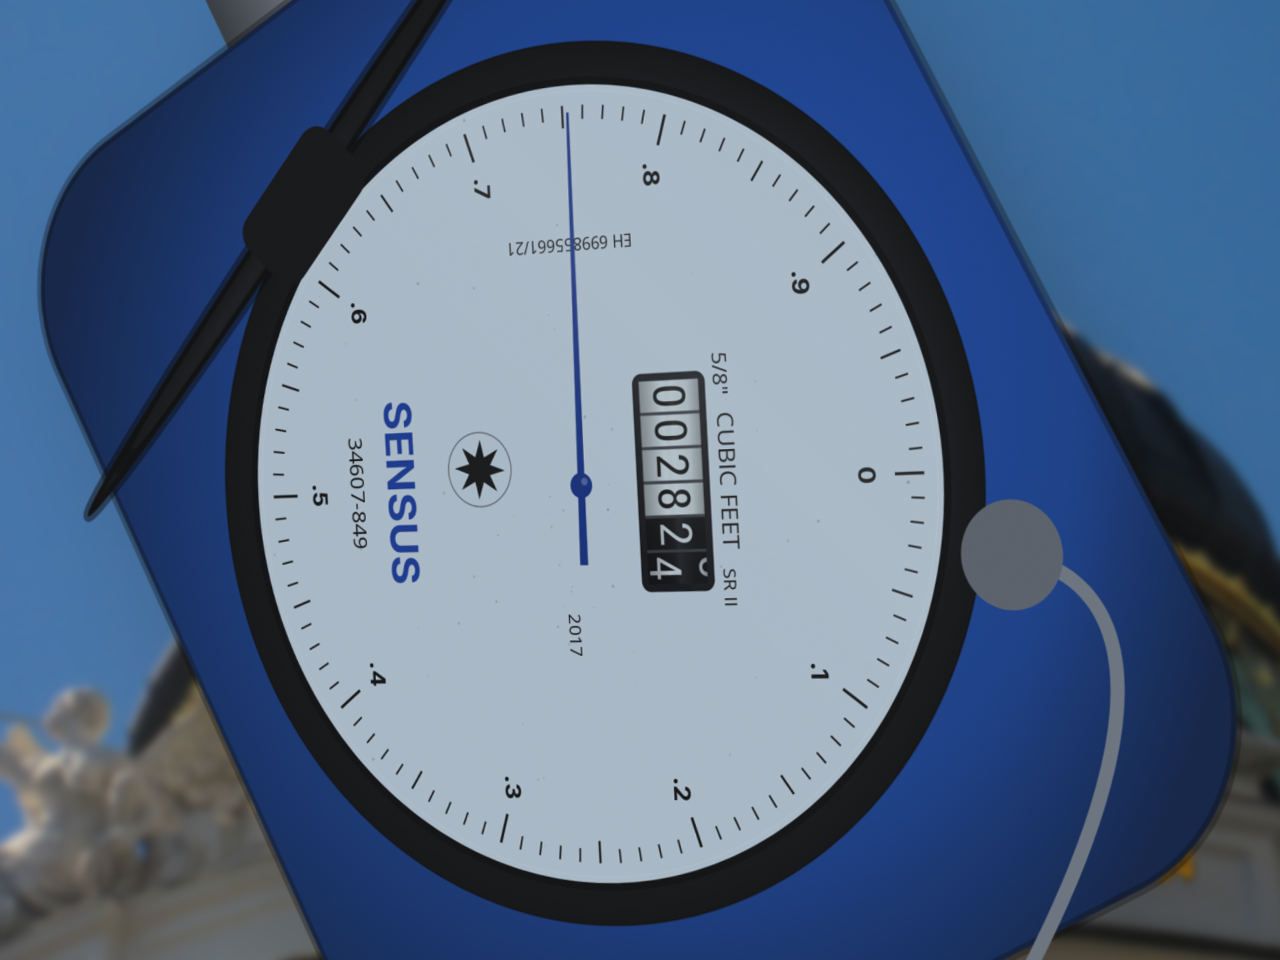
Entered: 2823.75 ft³
